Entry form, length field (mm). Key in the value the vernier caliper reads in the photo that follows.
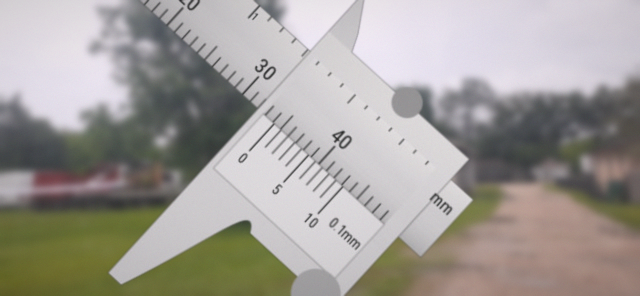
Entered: 34.2 mm
